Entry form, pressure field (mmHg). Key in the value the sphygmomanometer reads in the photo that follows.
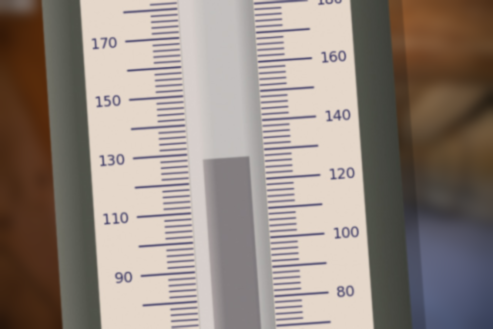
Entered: 128 mmHg
